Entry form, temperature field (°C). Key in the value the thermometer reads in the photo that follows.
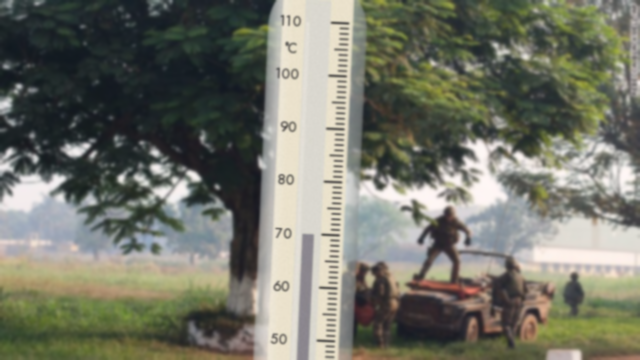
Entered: 70 °C
